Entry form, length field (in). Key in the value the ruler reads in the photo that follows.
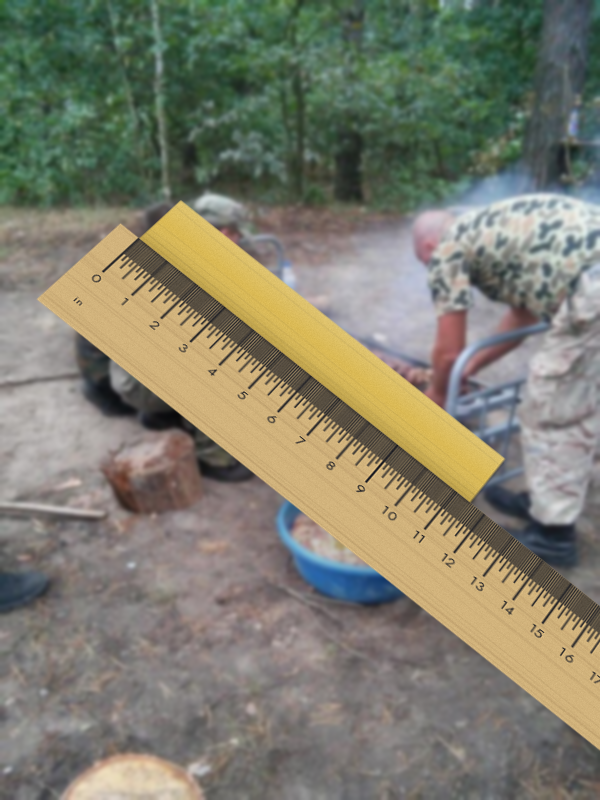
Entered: 11.5 in
